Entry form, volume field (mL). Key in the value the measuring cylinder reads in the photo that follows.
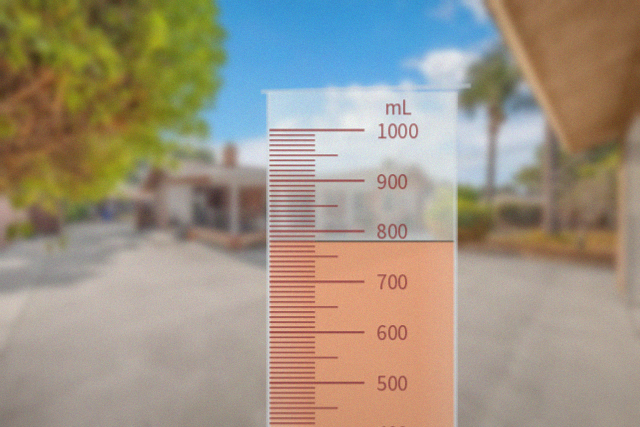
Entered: 780 mL
